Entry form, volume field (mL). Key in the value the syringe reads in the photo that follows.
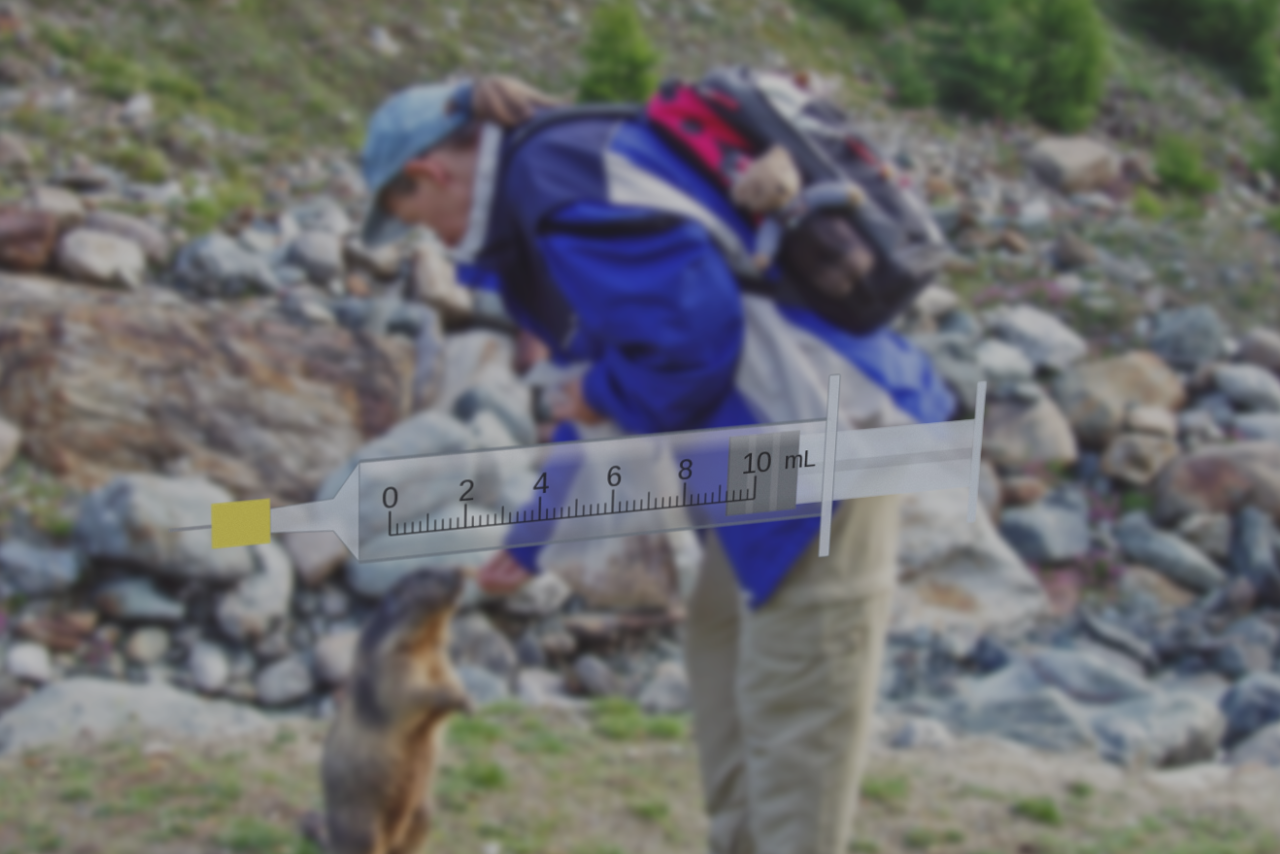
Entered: 9.2 mL
